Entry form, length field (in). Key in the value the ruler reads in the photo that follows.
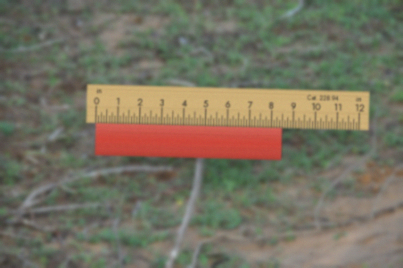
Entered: 8.5 in
